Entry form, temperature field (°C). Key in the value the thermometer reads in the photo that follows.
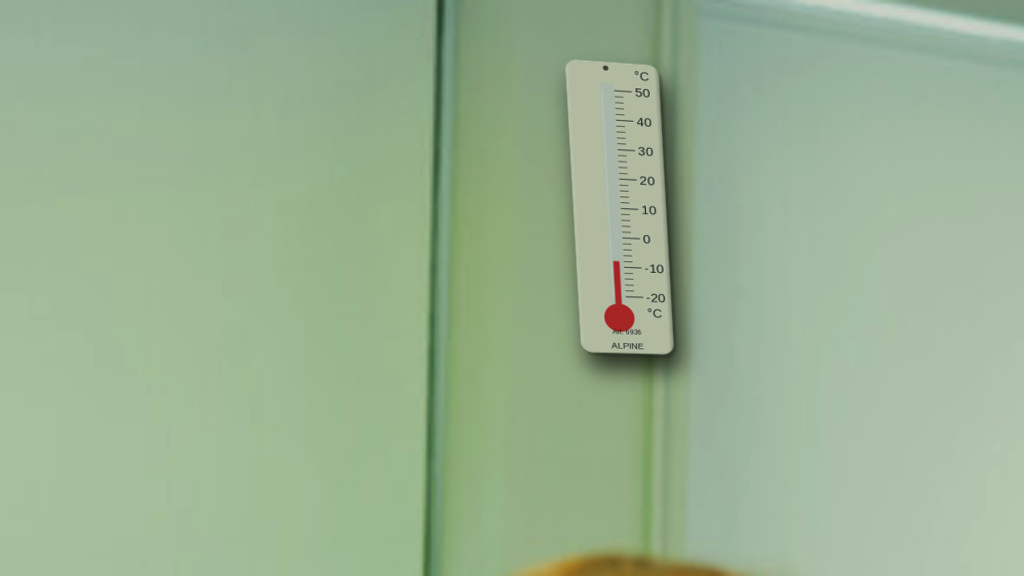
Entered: -8 °C
